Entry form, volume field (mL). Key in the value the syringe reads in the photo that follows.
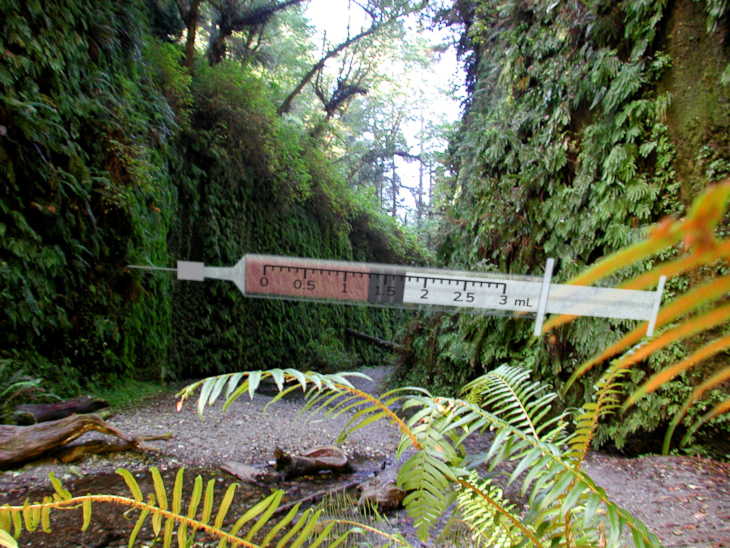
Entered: 1.3 mL
